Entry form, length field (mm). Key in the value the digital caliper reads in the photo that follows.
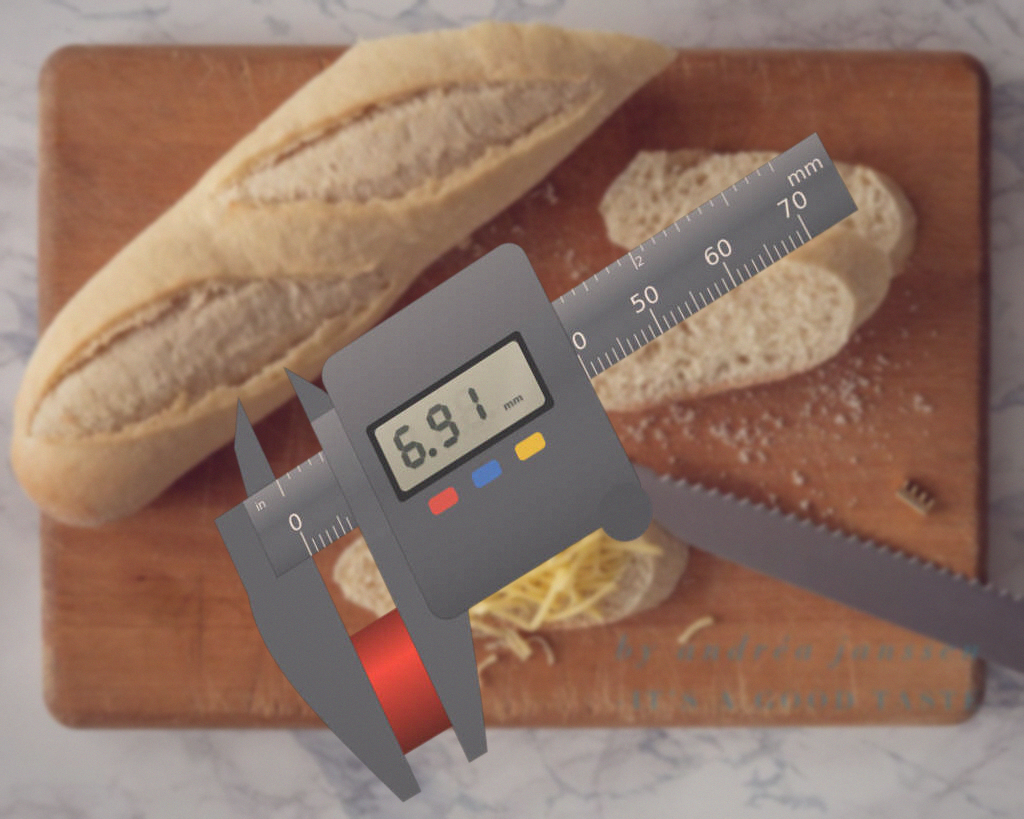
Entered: 6.91 mm
